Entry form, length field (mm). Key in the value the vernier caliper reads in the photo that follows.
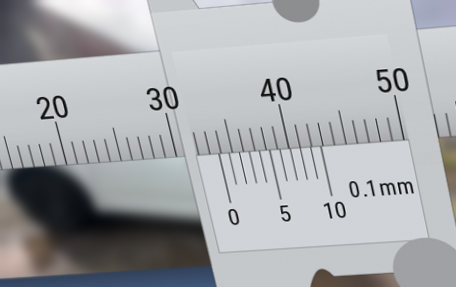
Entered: 33.8 mm
